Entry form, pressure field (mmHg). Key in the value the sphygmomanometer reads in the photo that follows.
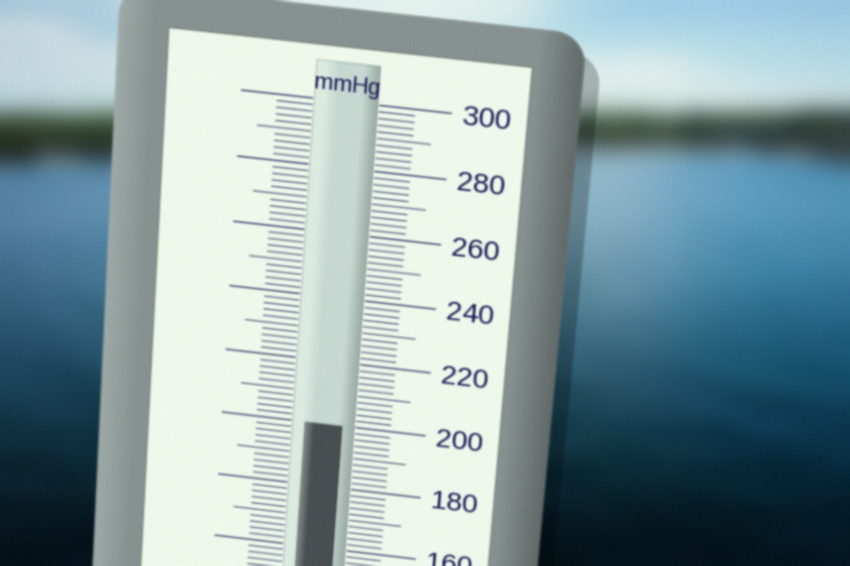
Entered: 200 mmHg
